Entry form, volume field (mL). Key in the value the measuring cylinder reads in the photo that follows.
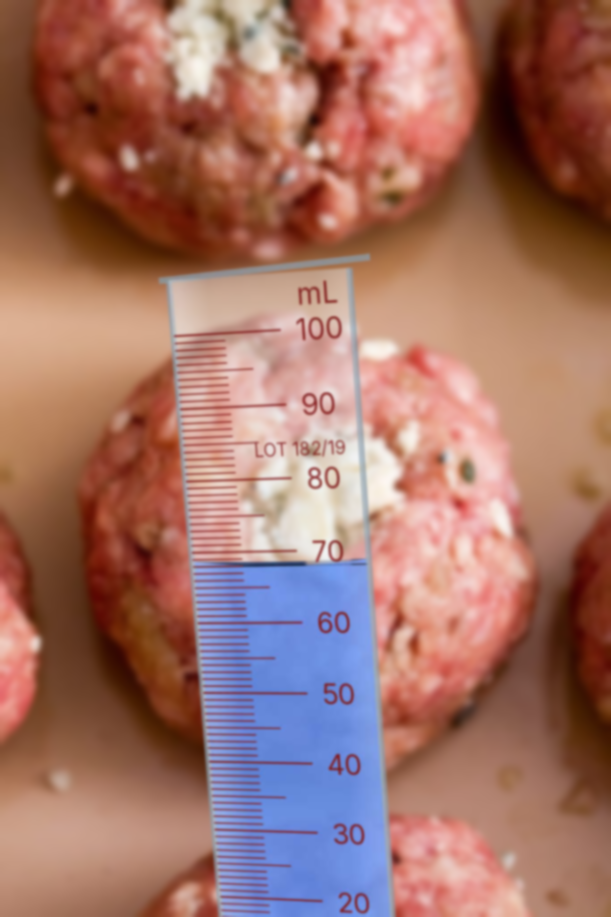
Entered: 68 mL
